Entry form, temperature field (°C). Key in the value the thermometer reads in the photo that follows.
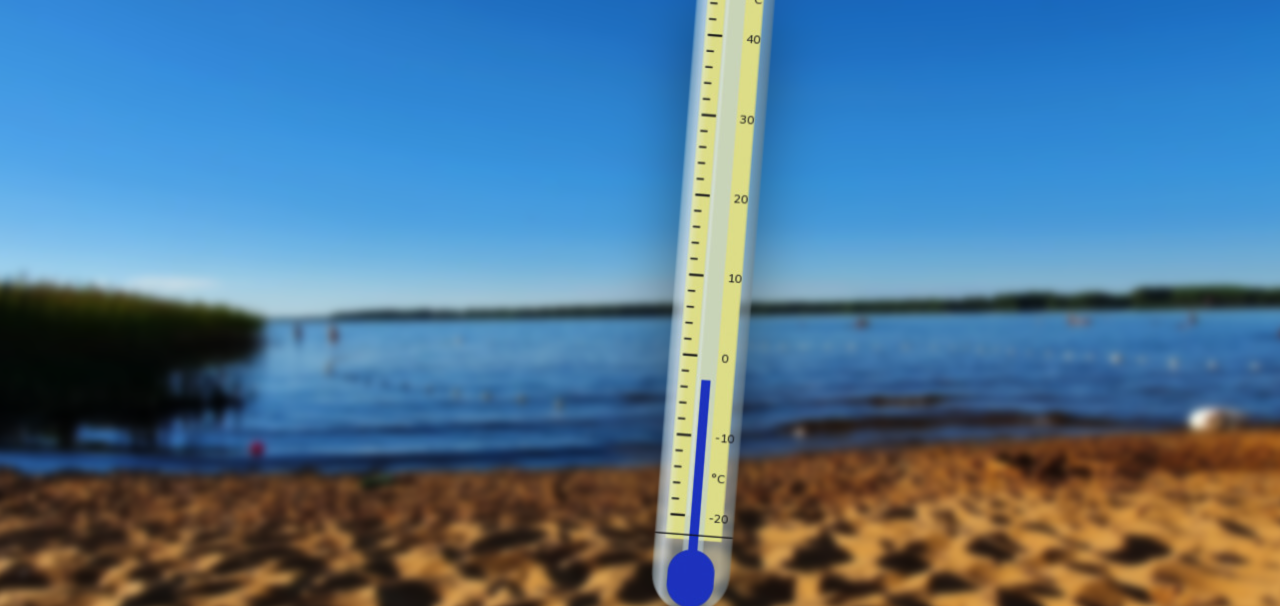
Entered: -3 °C
